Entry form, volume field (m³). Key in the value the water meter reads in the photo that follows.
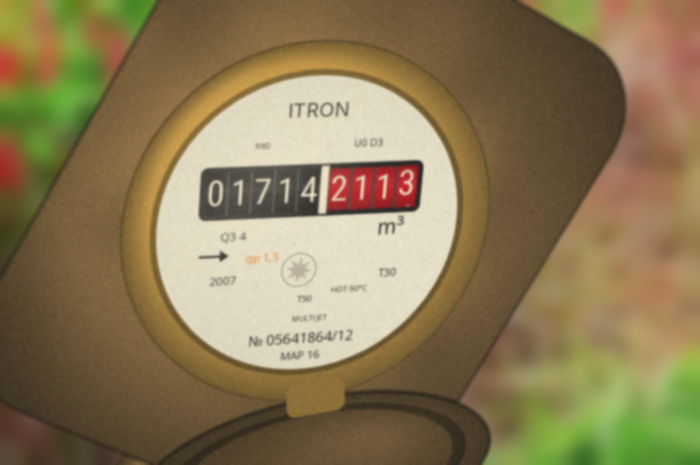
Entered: 1714.2113 m³
